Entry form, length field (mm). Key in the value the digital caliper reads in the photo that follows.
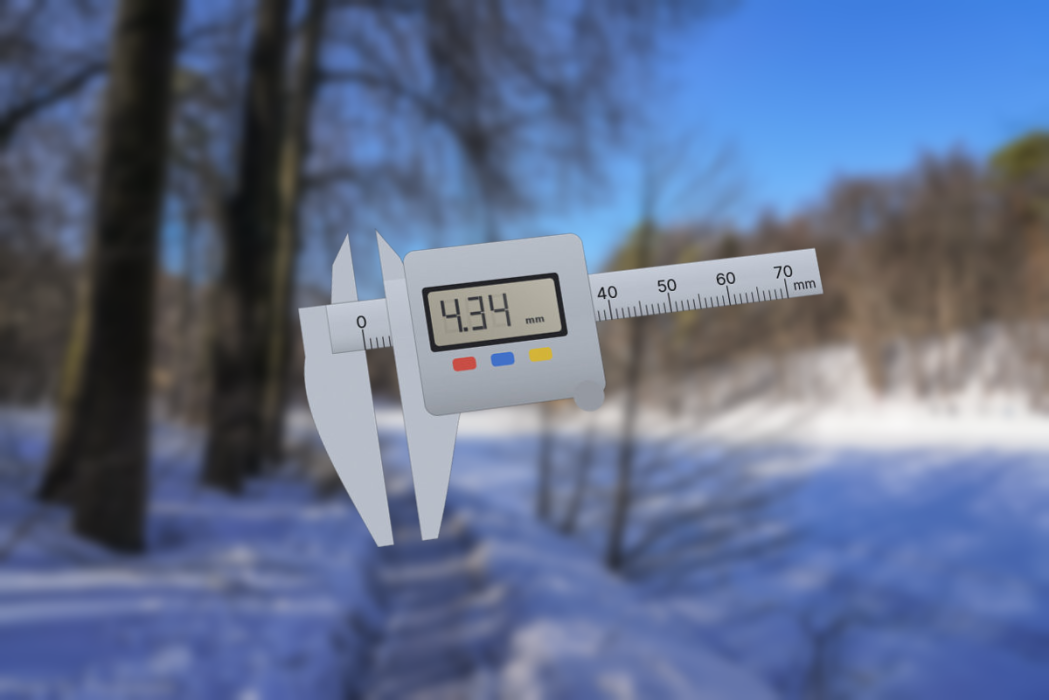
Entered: 4.34 mm
